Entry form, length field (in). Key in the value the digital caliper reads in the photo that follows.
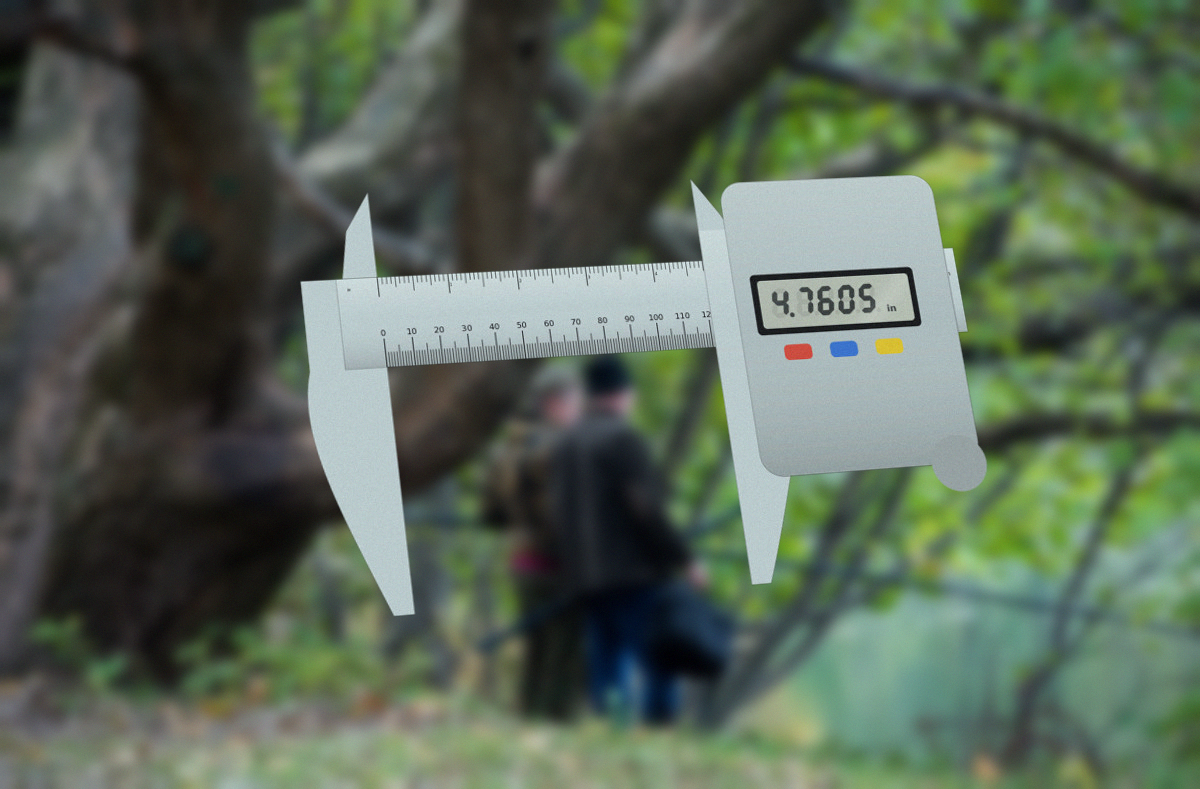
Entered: 4.7605 in
